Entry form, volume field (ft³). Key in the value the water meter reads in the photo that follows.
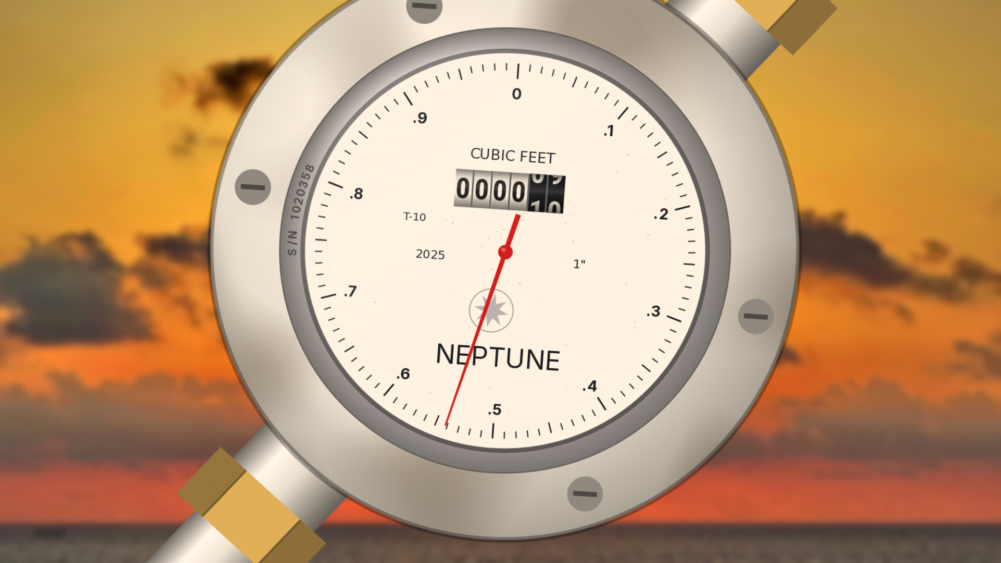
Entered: 9.54 ft³
